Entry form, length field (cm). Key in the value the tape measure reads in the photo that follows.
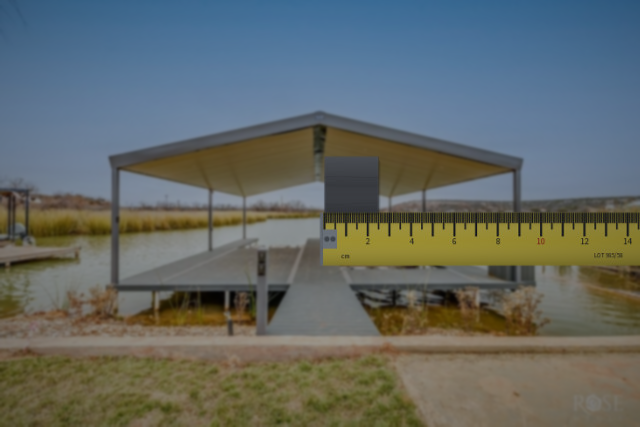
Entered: 2.5 cm
